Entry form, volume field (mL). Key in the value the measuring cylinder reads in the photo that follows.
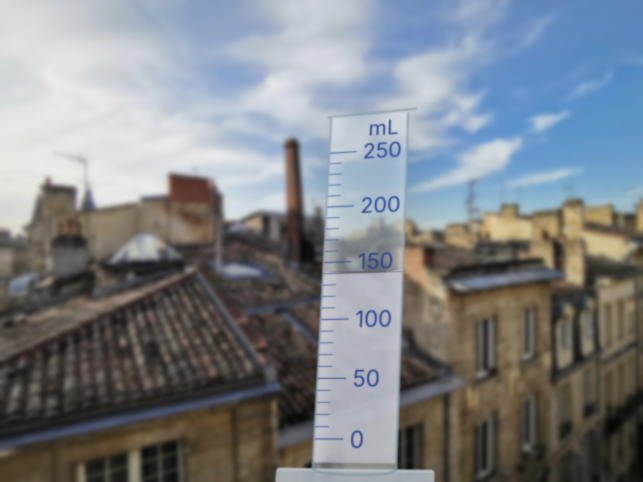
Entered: 140 mL
